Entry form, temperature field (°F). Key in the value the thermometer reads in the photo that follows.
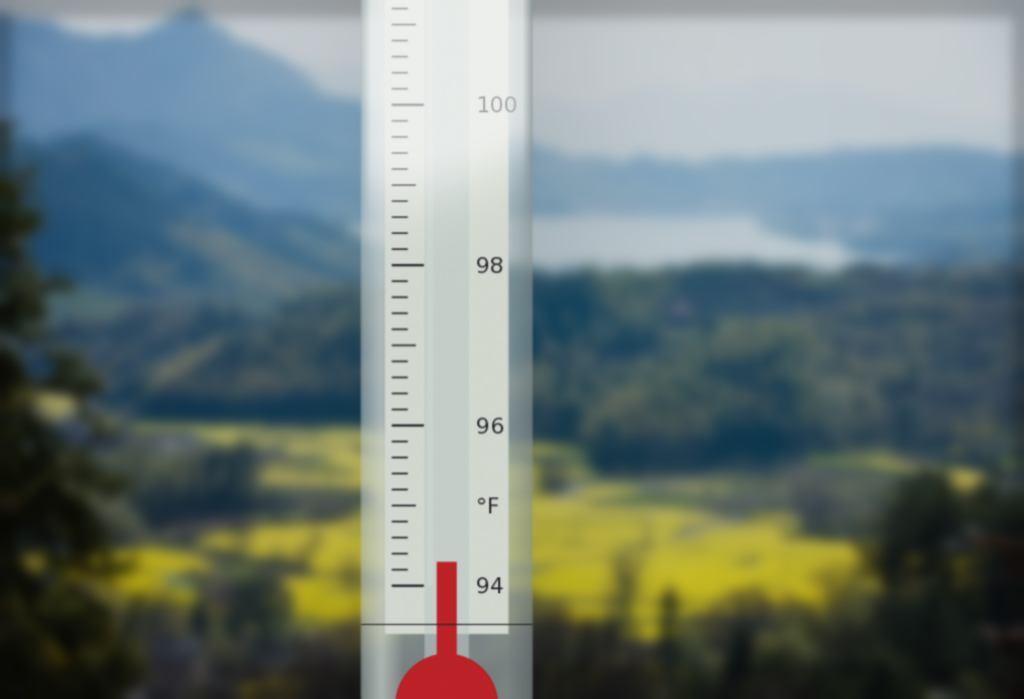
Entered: 94.3 °F
